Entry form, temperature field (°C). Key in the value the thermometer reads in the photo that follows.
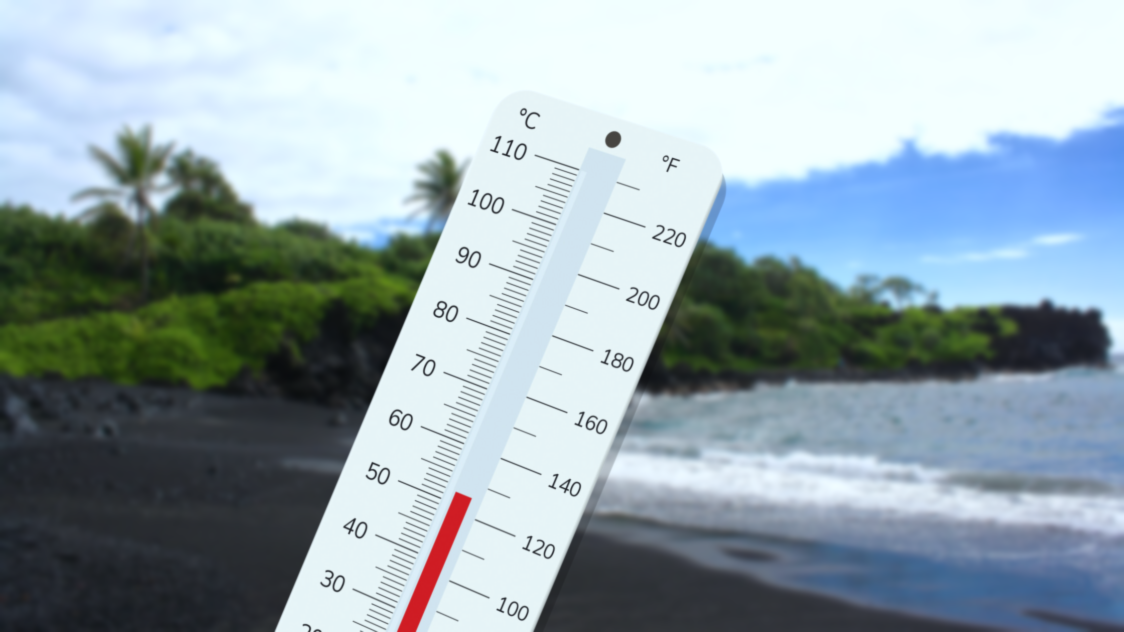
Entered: 52 °C
